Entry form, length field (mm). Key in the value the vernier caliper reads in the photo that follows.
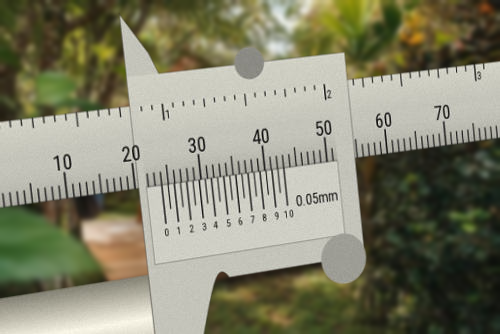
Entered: 24.0 mm
